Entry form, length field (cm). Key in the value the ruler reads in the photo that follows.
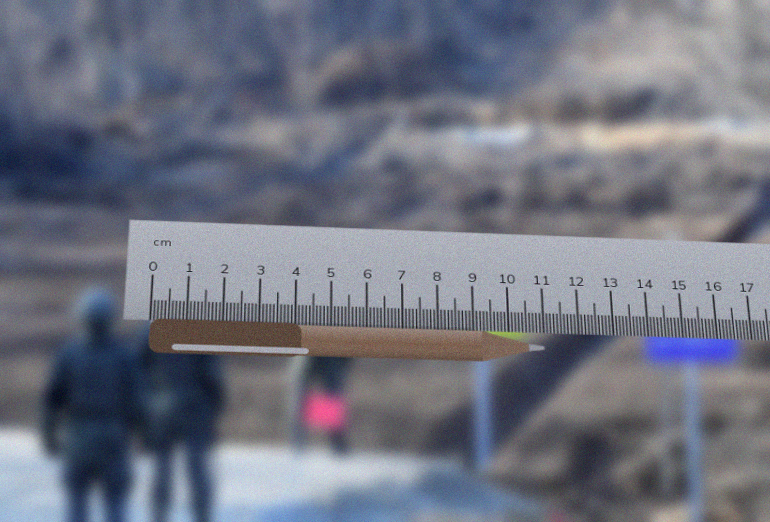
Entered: 11 cm
